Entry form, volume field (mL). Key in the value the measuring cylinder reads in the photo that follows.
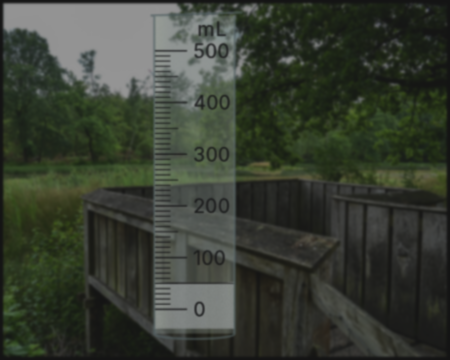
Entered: 50 mL
